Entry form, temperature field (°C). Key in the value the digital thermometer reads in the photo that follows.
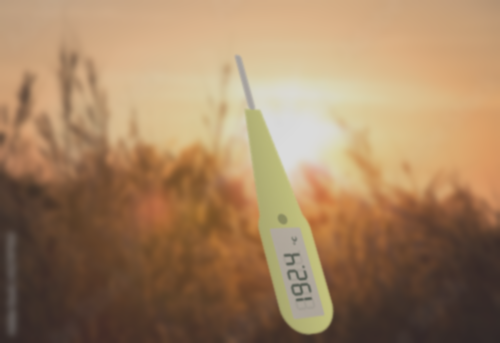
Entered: 192.4 °C
